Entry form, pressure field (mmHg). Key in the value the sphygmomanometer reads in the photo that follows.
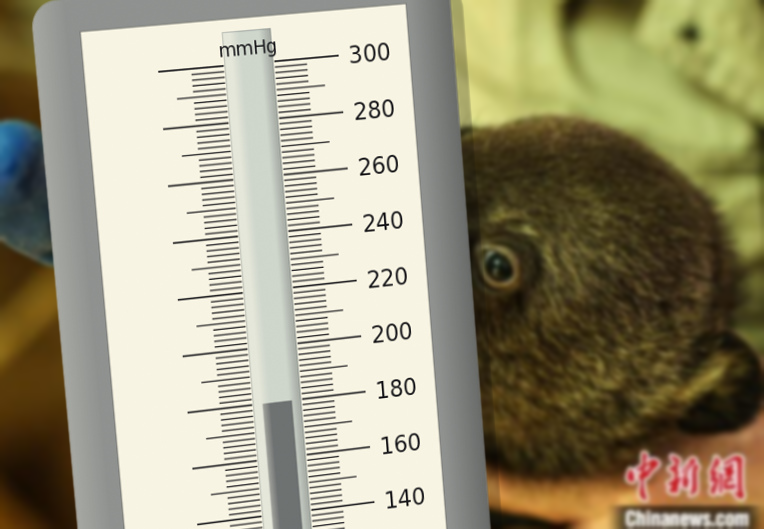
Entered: 180 mmHg
